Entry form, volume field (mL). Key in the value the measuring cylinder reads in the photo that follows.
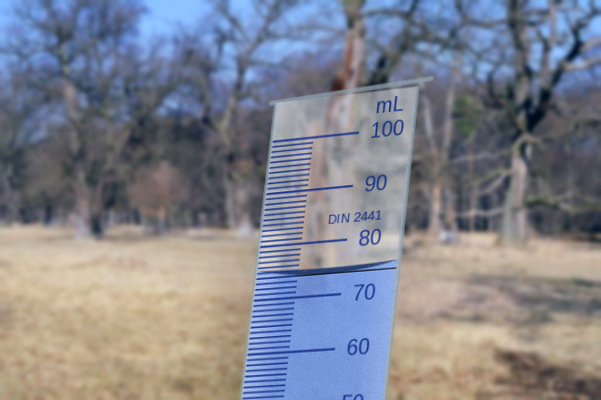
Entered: 74 mL
